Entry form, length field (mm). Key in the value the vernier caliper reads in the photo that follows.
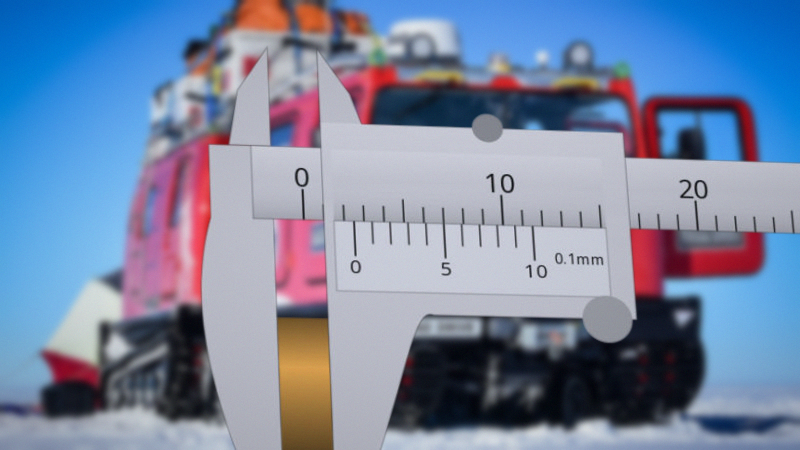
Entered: 2.5 mm
